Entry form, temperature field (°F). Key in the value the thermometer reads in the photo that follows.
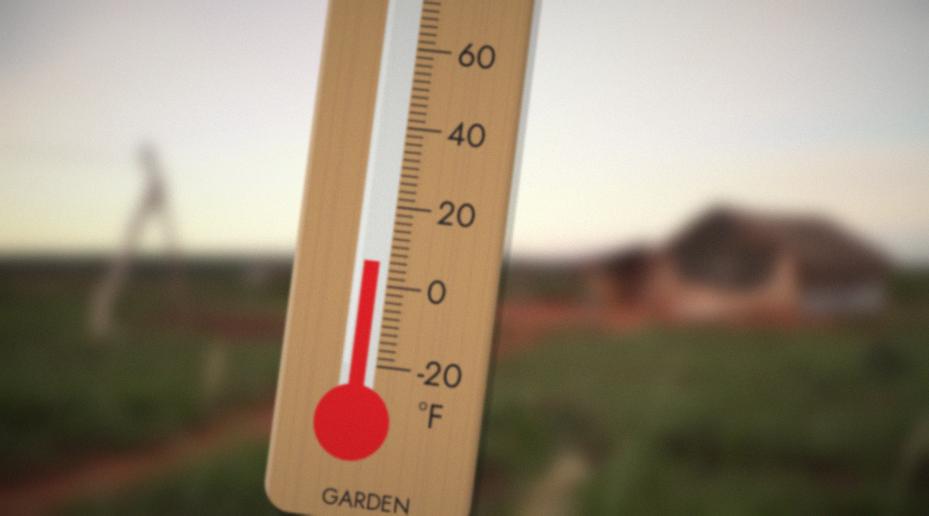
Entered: 6 °F
